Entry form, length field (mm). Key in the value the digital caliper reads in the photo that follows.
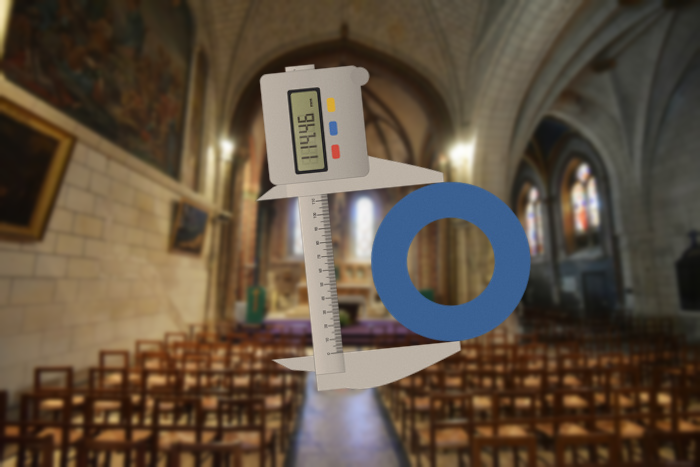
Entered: 114.46 mm
